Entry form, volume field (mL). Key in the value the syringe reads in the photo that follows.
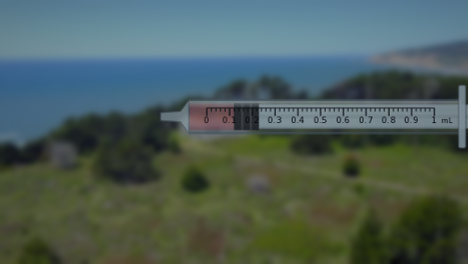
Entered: 0.12 mL
